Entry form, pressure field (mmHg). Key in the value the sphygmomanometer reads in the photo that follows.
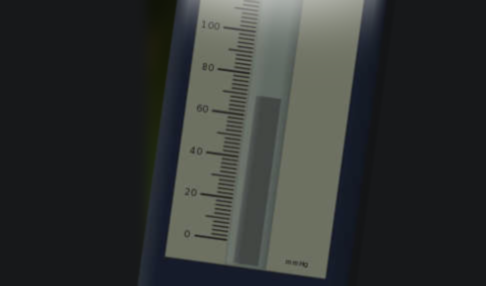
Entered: 70 mmHg
